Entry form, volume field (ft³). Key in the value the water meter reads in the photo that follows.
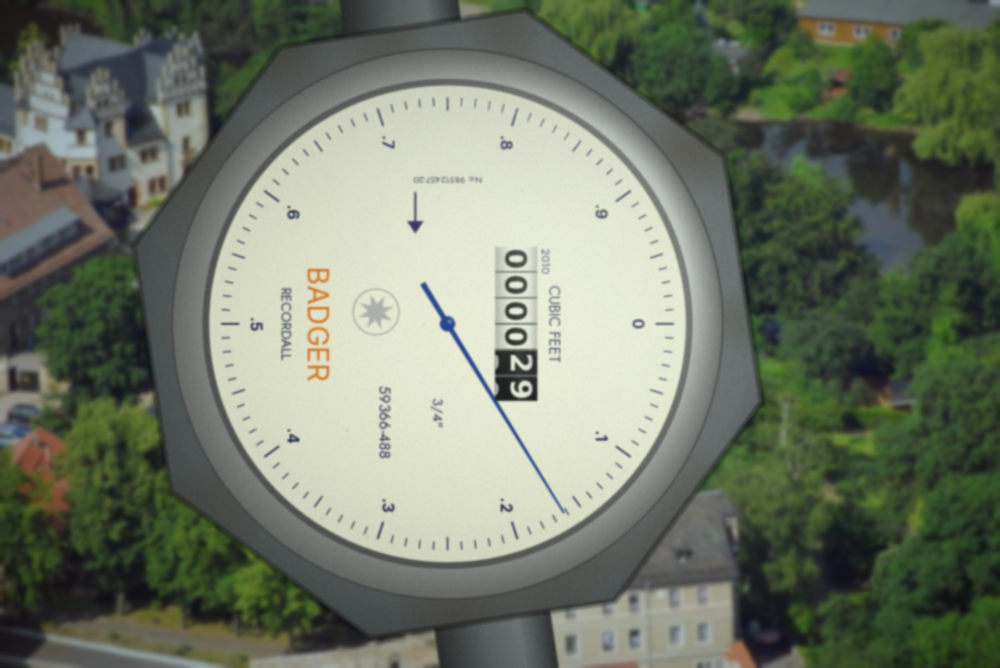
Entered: 29.16 ft³
